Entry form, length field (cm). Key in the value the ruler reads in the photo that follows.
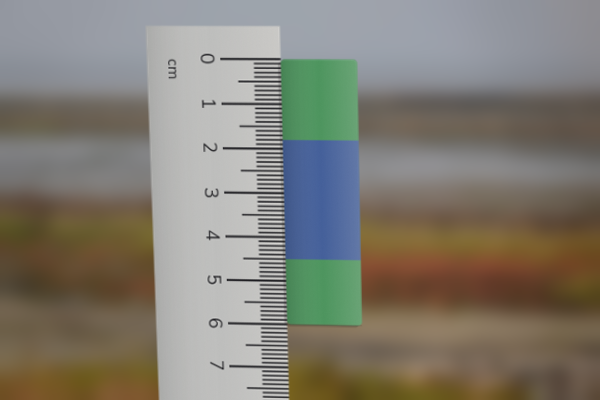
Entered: 6 cm
